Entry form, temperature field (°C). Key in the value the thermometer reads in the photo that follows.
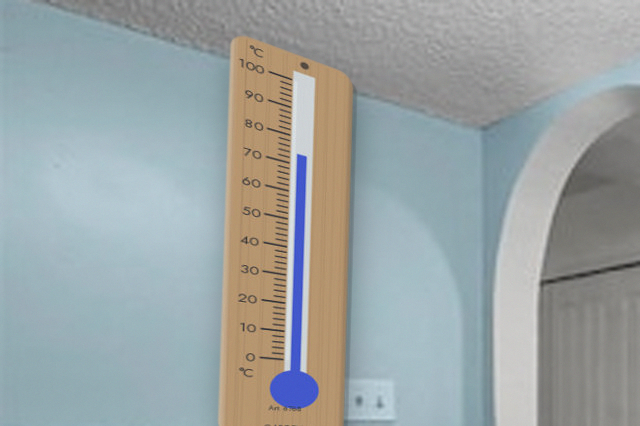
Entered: 74 °C
